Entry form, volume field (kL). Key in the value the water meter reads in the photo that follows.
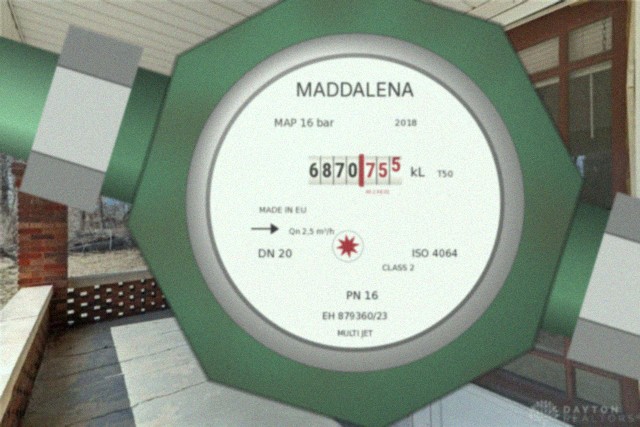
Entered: 6870.755 kL
